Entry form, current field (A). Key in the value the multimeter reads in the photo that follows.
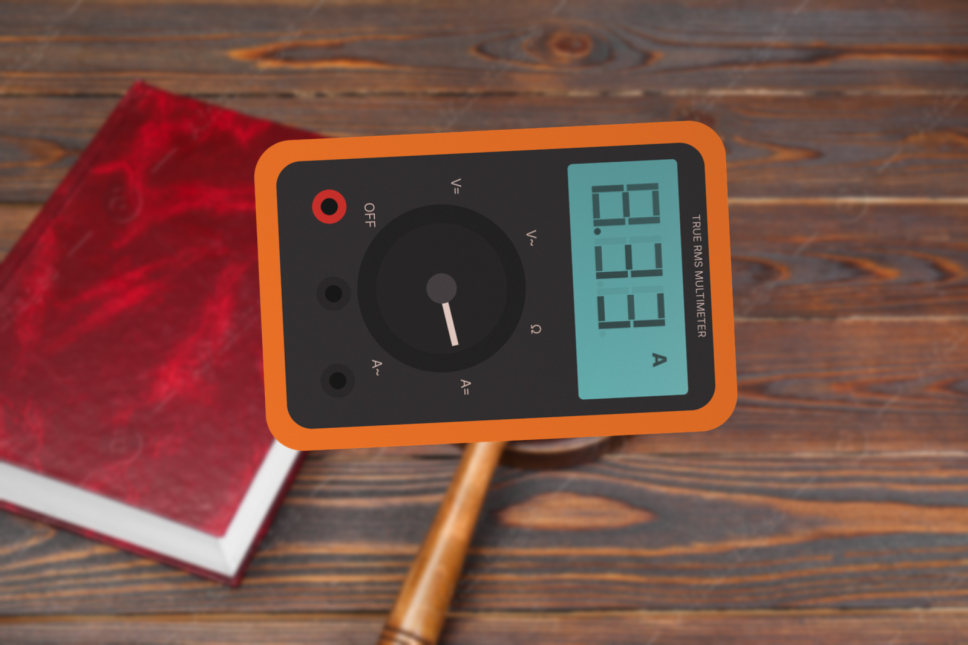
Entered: 8.33 A
